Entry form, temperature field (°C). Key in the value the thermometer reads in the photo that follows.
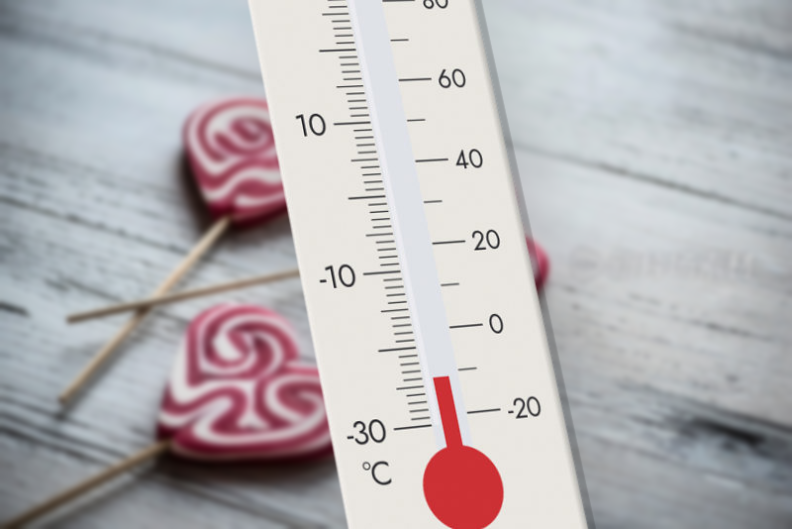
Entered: -24 °C
